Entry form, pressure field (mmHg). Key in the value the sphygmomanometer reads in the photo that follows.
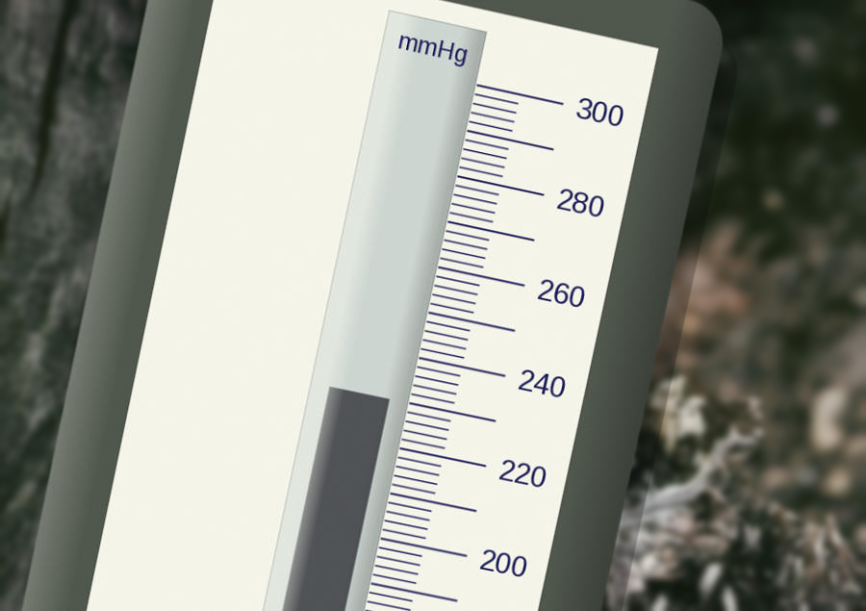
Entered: 230 mmHg
